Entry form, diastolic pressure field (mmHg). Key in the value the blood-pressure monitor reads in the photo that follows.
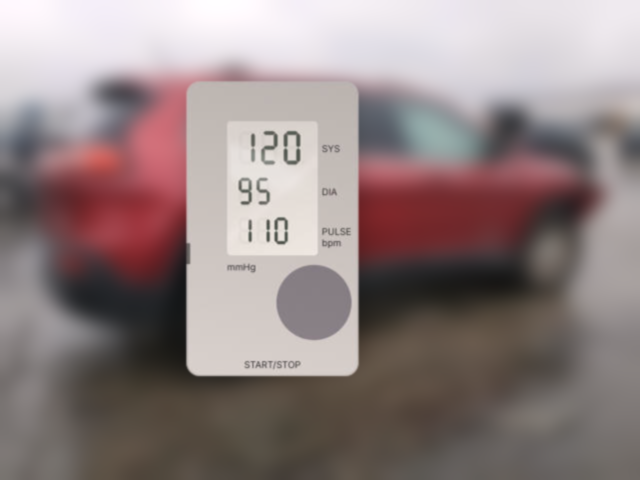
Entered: 95 mmHg
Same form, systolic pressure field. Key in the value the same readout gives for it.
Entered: 120 mmHg
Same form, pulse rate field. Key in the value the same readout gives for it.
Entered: 110 bpm
